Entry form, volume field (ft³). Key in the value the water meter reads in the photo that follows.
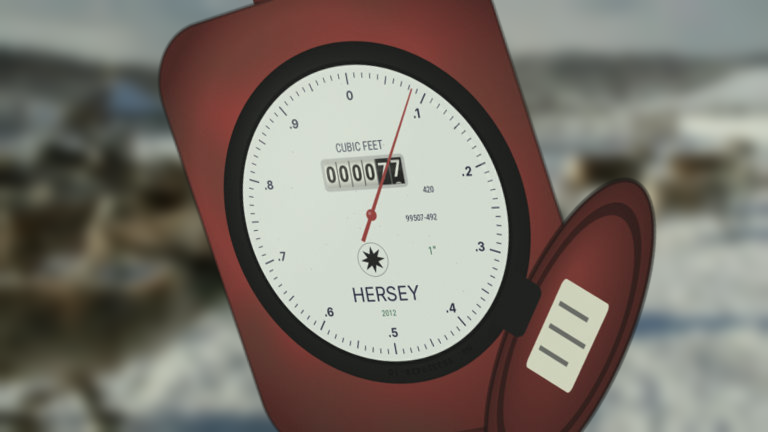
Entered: 77.08 ft³
